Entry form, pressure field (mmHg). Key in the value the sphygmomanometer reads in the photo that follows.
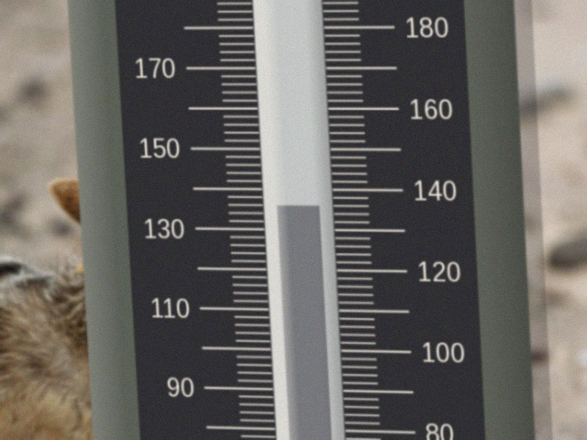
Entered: 136 mmHg
